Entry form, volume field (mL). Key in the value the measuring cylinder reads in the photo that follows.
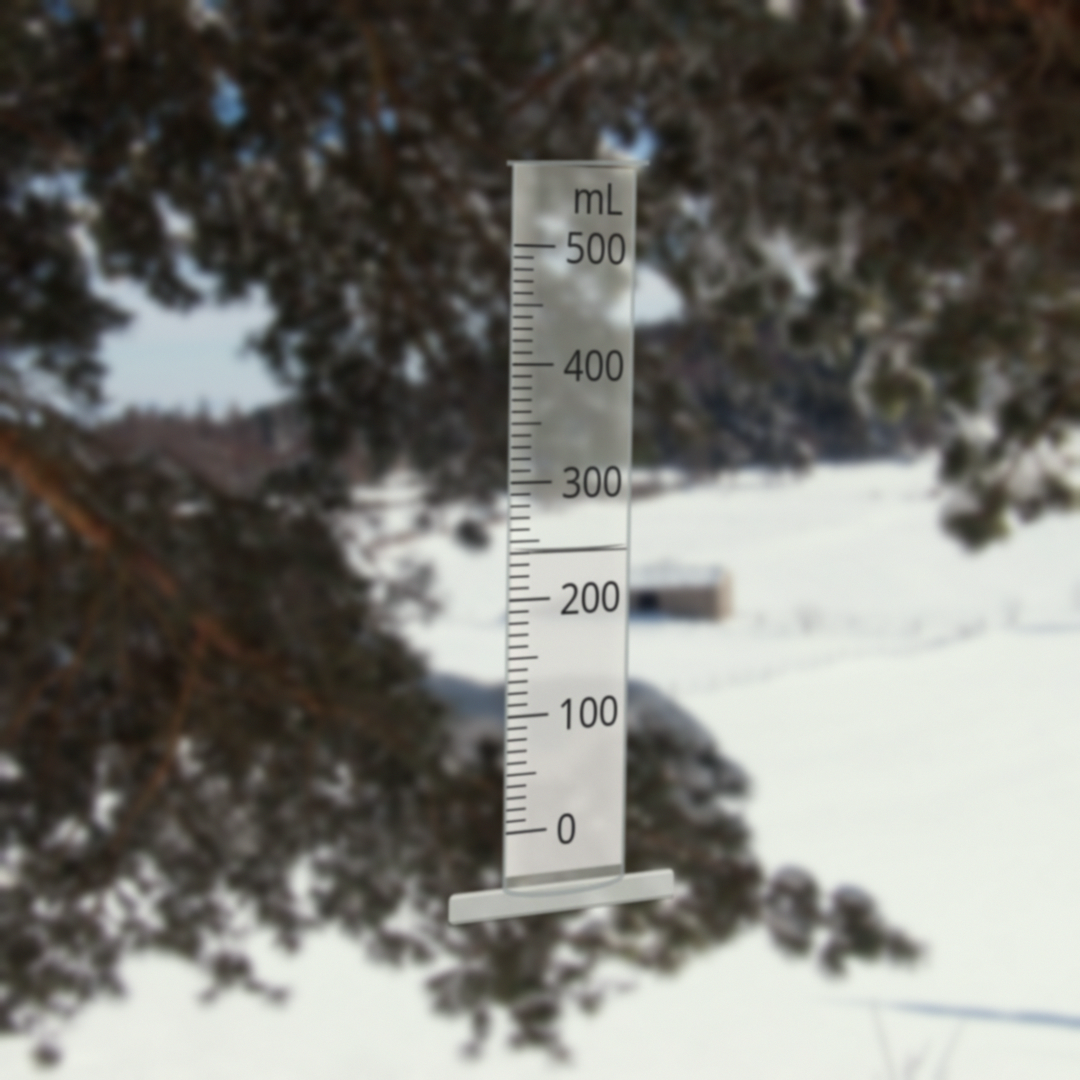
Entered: 240 mL
